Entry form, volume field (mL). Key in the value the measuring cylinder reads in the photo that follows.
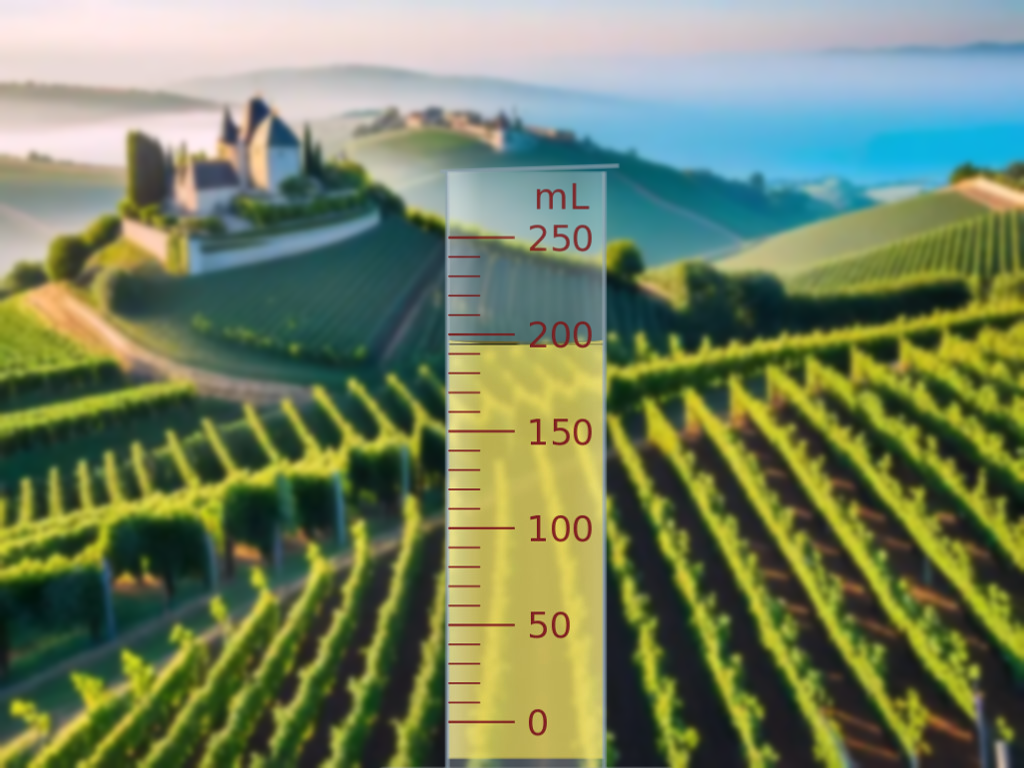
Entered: 195 mL
